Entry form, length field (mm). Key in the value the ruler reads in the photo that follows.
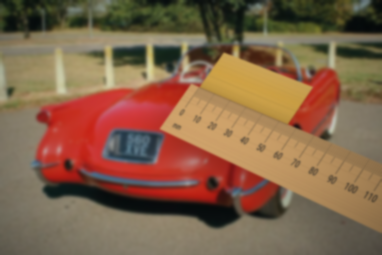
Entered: 55 mm
